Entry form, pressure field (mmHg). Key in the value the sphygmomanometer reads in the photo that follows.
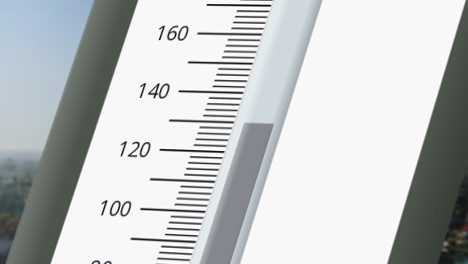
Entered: 130 mmHg
